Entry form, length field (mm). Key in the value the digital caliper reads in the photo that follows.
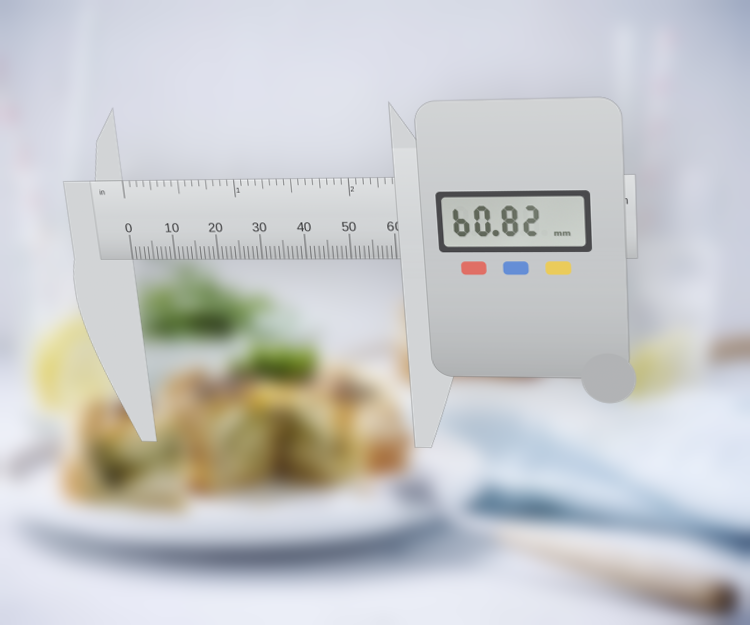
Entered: 60.82 mm
